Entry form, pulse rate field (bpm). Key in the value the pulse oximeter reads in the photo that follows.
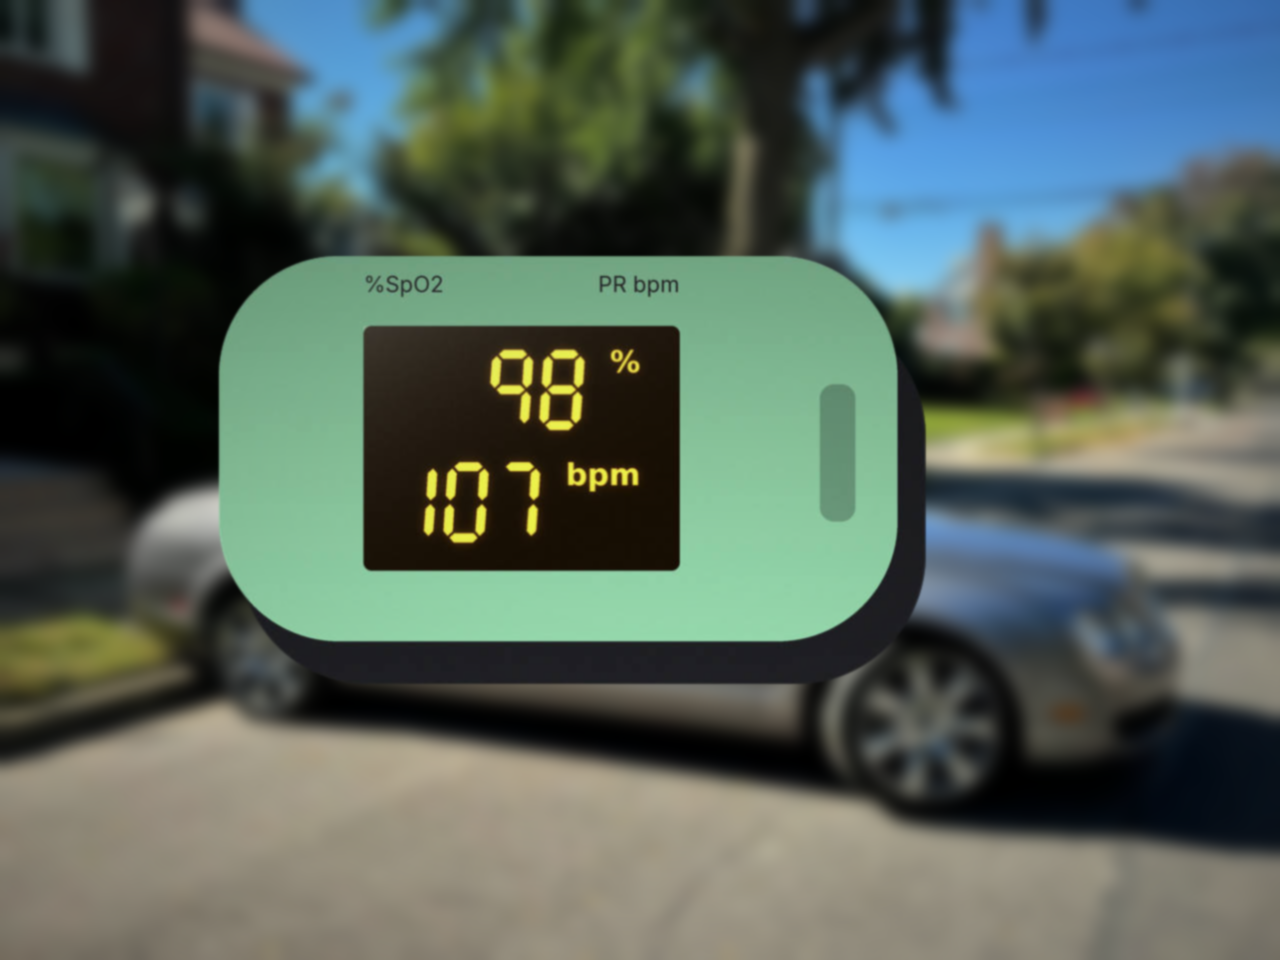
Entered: 107 bpm
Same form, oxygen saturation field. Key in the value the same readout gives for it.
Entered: 98 %
